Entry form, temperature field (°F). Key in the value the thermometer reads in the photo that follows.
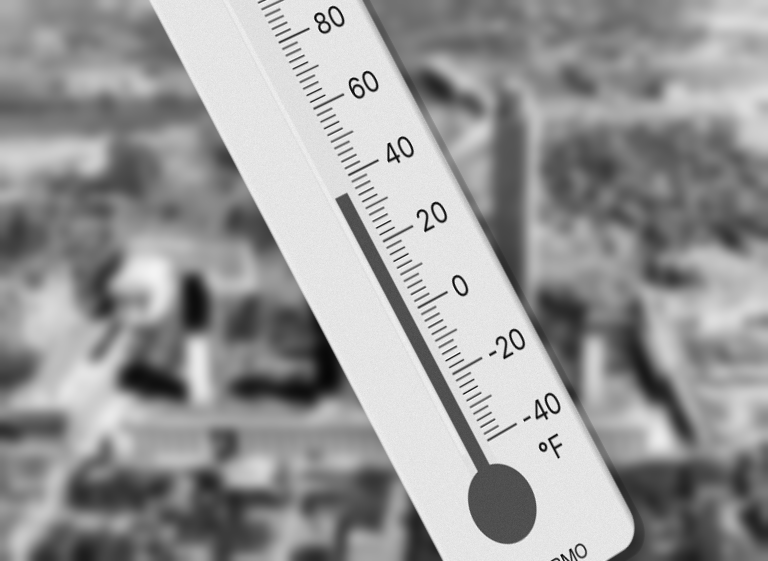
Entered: 36 °F
